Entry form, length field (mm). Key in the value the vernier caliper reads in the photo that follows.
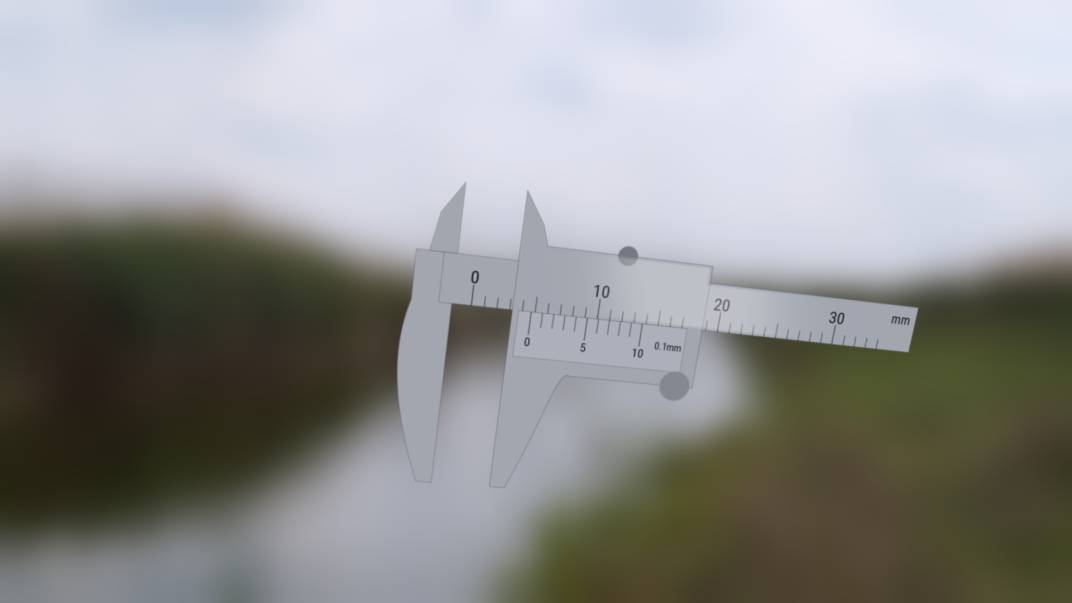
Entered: 4.7 mm
